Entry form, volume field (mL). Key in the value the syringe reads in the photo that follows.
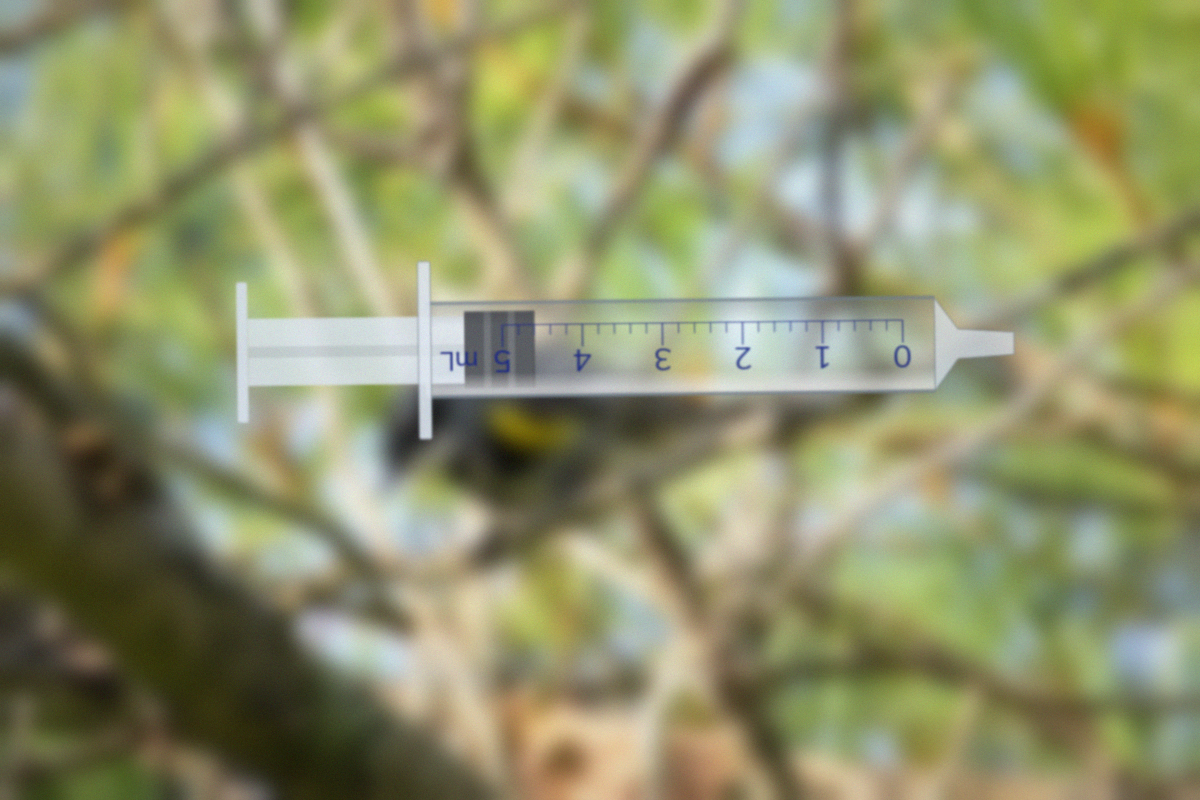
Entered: 4.6 mL
